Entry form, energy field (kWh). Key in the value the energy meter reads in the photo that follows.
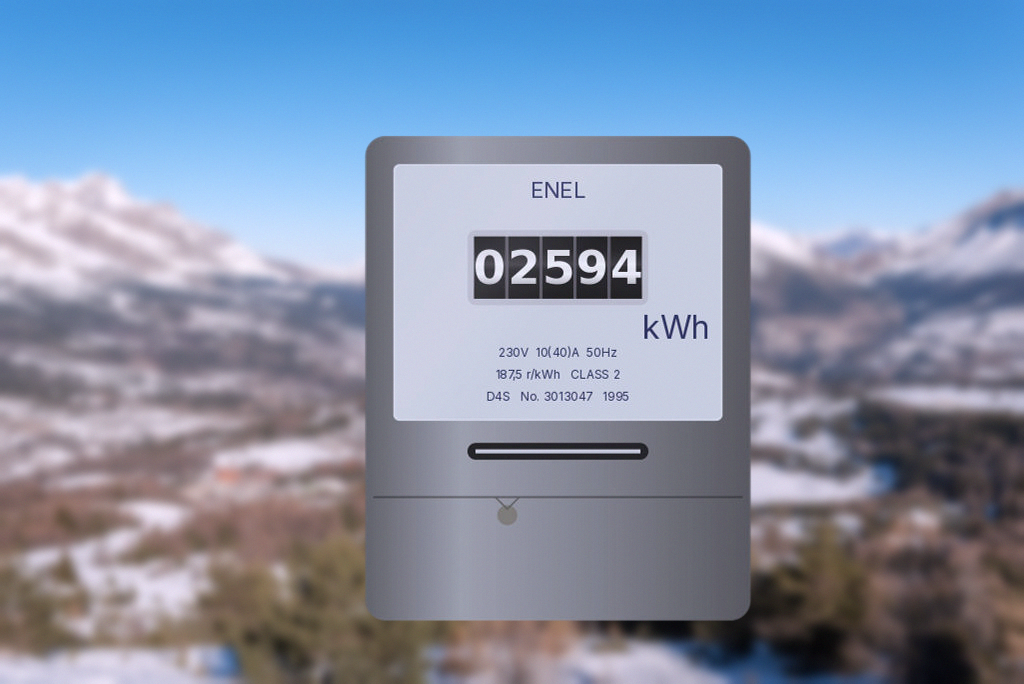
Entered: 2594 kWh
